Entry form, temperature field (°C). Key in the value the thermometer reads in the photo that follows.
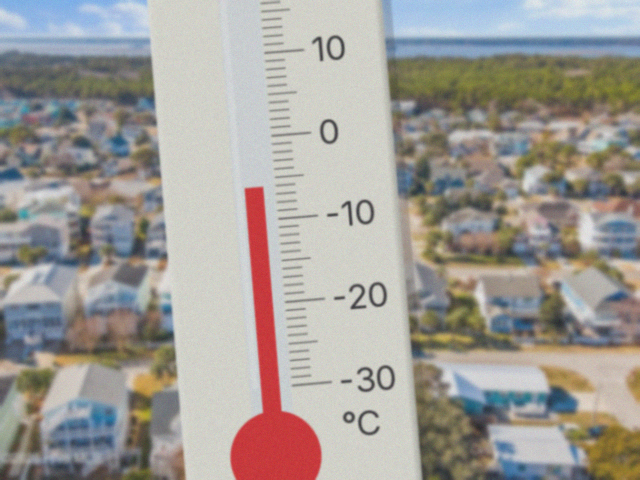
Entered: -6 °C
